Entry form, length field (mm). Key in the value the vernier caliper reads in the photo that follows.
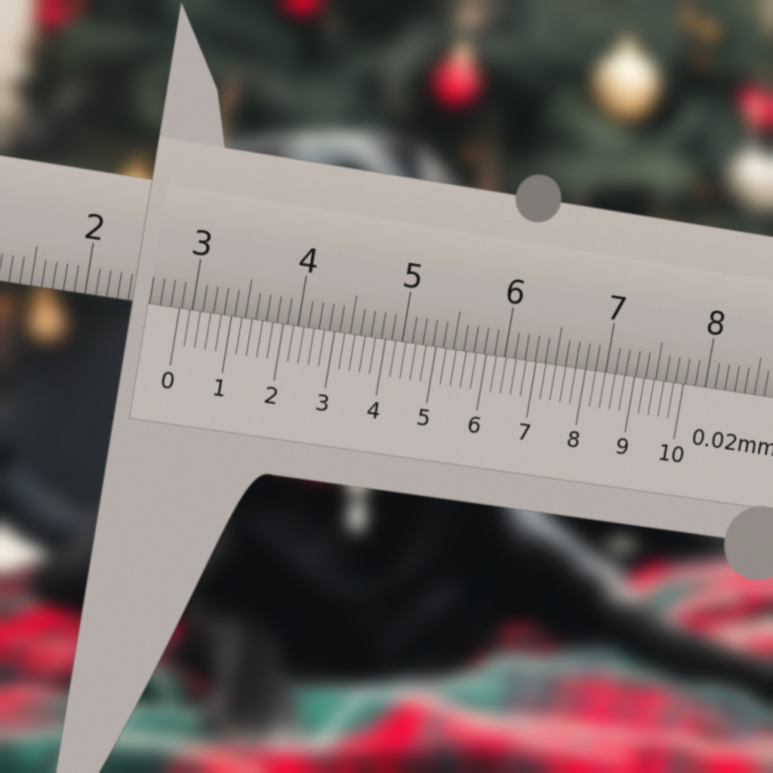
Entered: 28.8 mm
